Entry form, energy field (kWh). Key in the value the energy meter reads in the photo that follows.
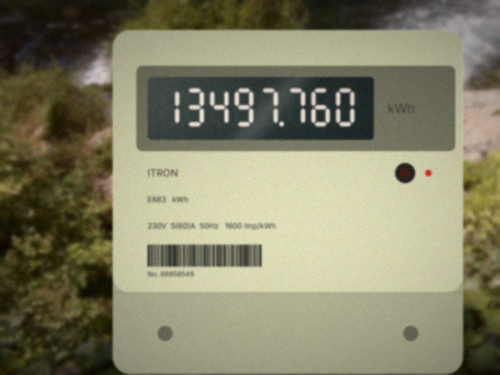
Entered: 13497.760 kWh
